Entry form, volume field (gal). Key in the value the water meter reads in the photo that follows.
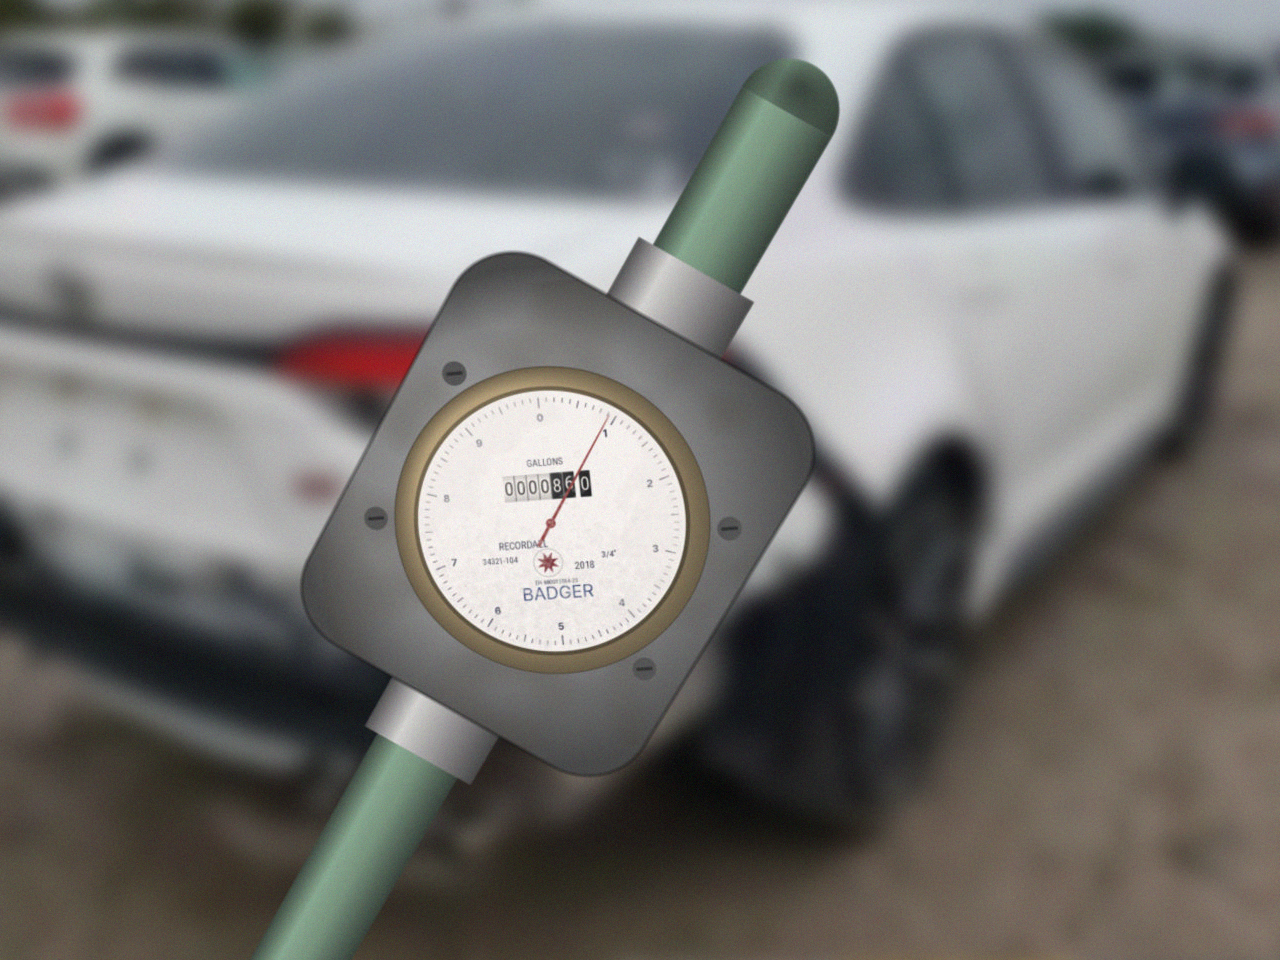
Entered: 860.9 gal
